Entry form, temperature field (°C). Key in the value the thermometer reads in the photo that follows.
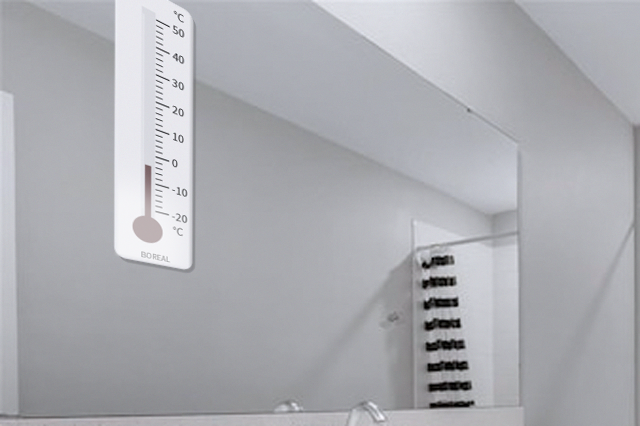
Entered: -4 °C
